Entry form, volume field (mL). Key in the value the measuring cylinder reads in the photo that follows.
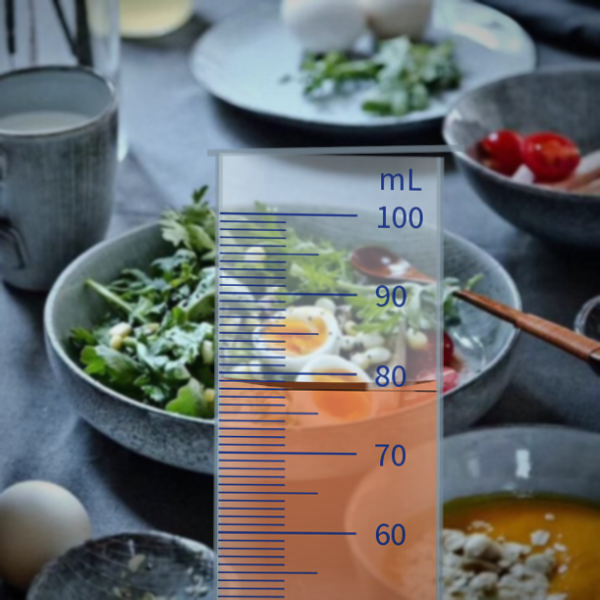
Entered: 78 mL
